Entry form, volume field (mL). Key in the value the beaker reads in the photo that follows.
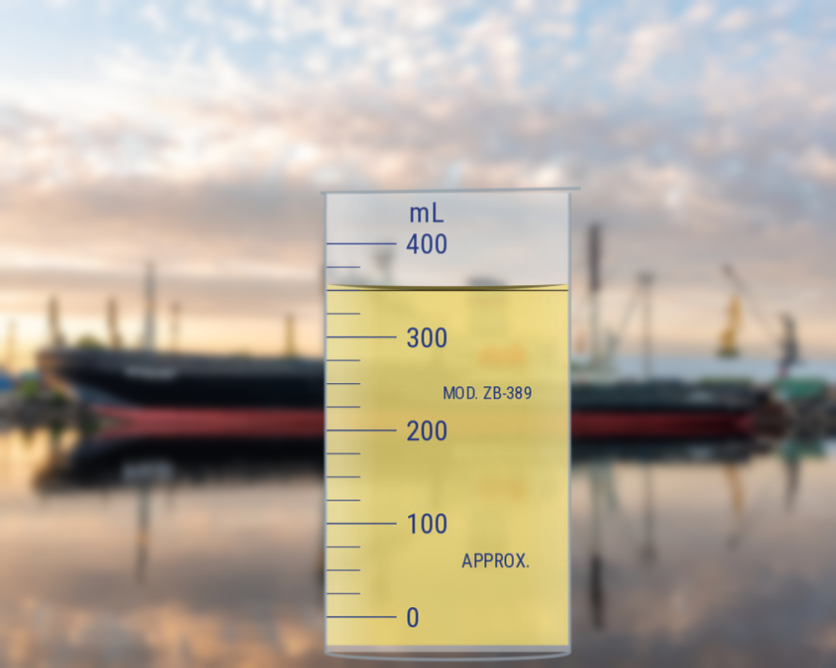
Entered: 350 mL
